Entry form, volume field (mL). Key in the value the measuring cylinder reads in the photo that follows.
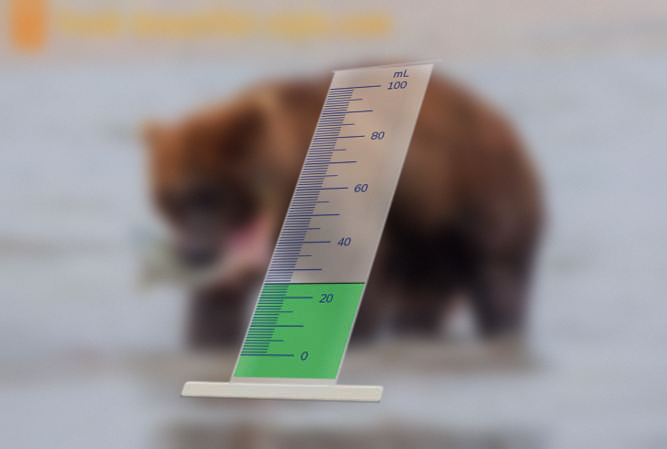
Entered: 25 mL
